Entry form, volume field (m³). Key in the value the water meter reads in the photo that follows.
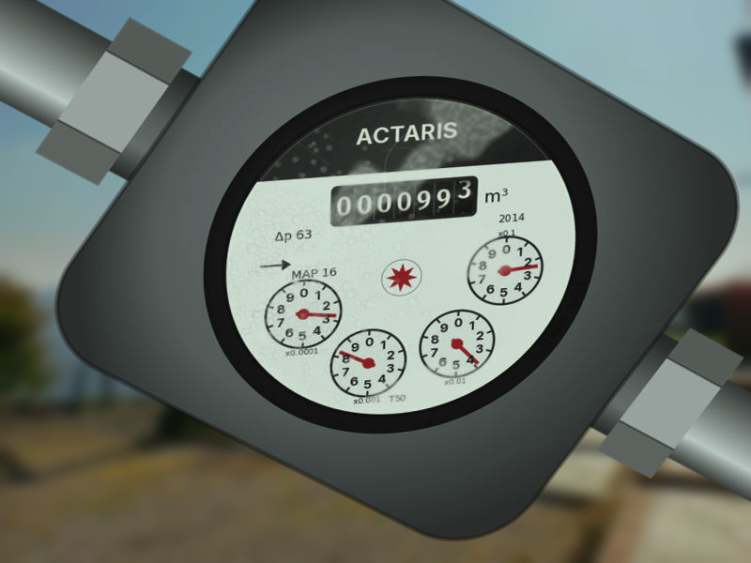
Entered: 993.2382 m³
